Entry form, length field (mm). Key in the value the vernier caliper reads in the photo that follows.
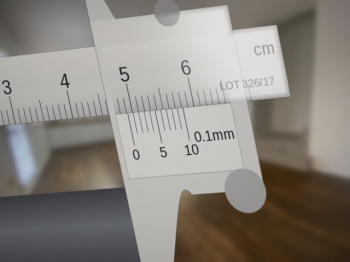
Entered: 49.2 mm
